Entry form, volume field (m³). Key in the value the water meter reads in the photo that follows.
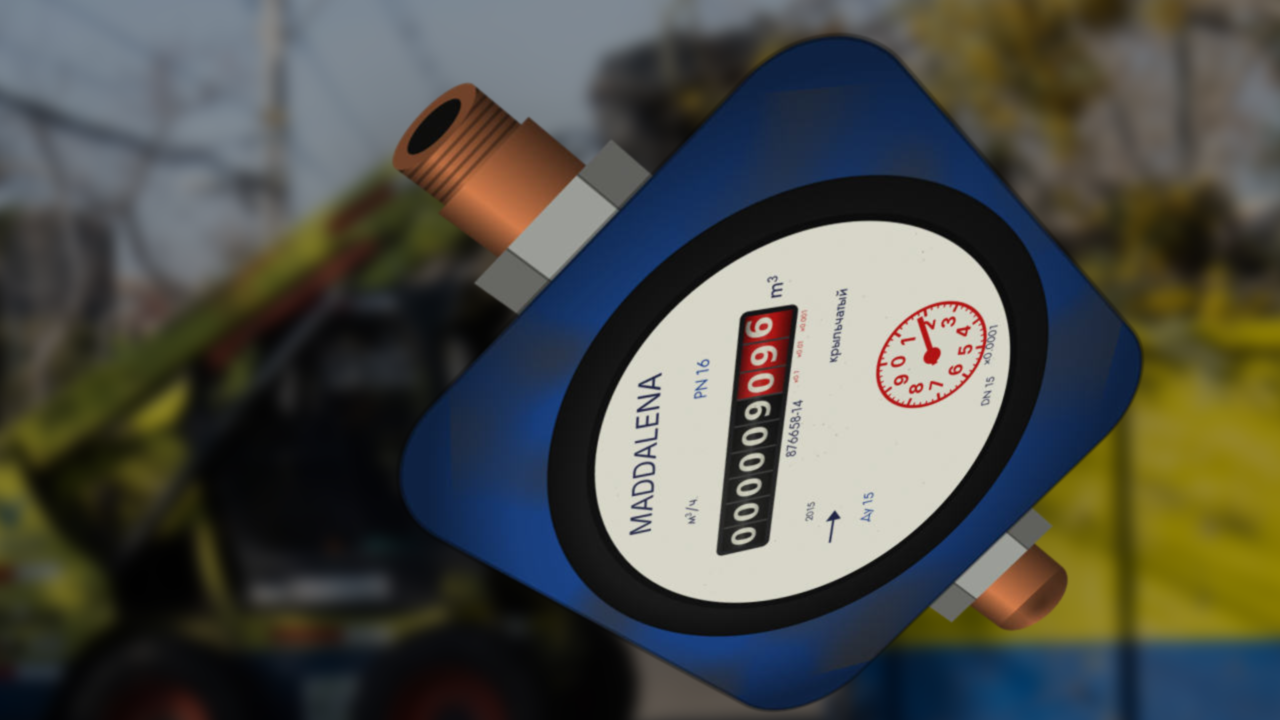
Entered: 9.0961 m³
